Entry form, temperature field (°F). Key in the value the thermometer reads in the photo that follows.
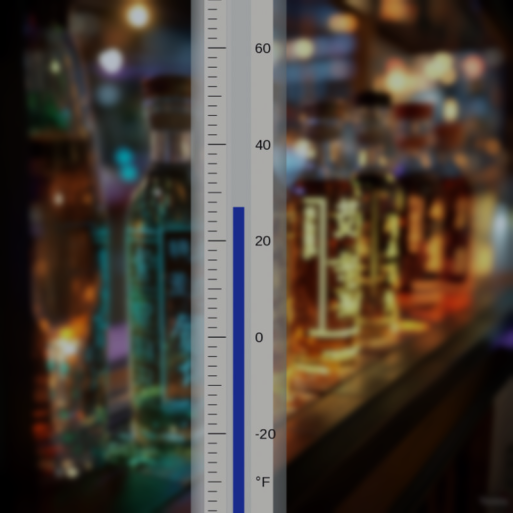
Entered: 27 °F
